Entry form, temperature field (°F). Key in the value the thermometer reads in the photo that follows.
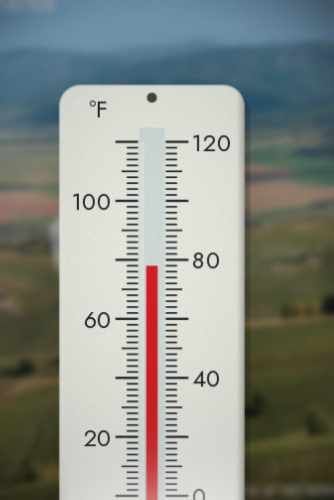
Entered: 78 °F
